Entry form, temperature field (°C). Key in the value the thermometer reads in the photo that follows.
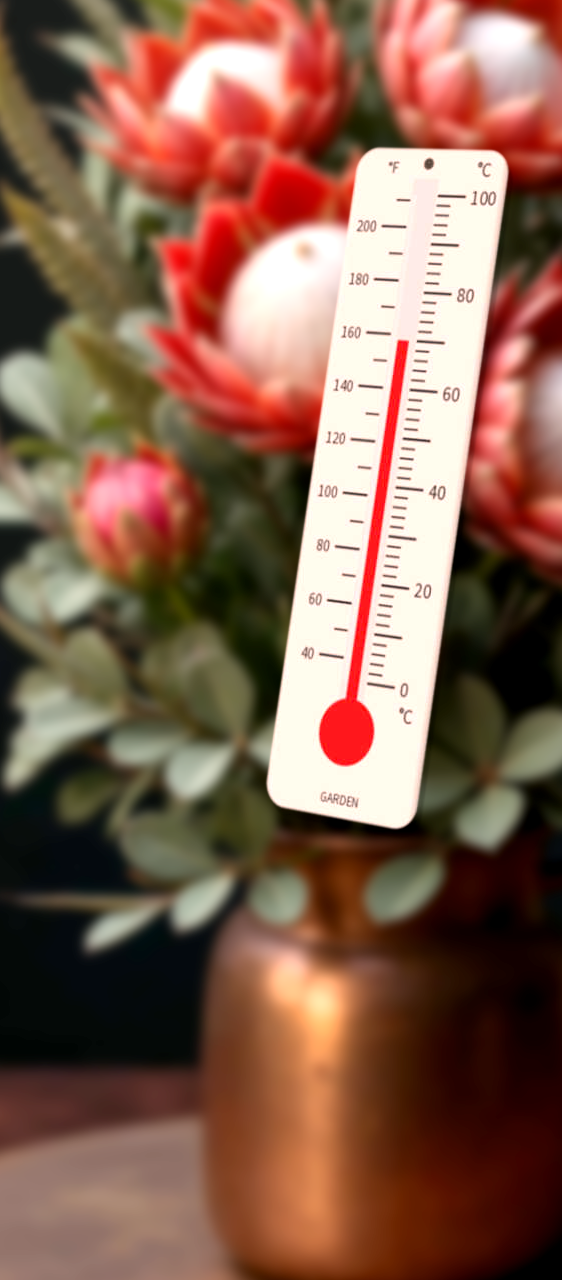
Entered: 70 °C
